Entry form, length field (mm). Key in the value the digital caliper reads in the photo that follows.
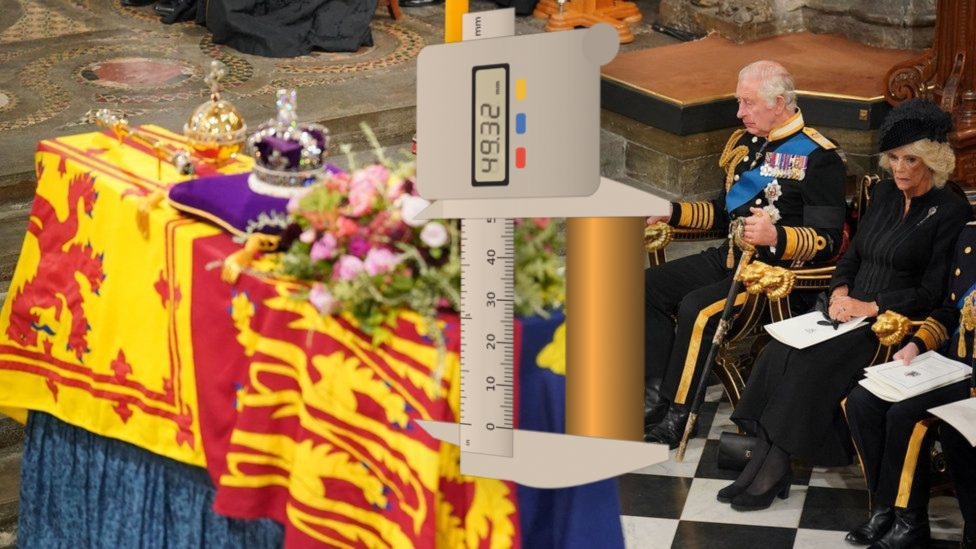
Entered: 49.32 mm
